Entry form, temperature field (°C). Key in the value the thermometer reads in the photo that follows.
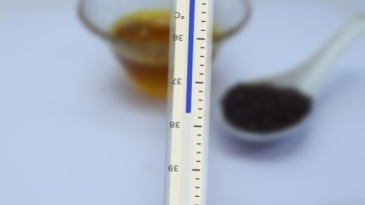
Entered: 37.7 °C
